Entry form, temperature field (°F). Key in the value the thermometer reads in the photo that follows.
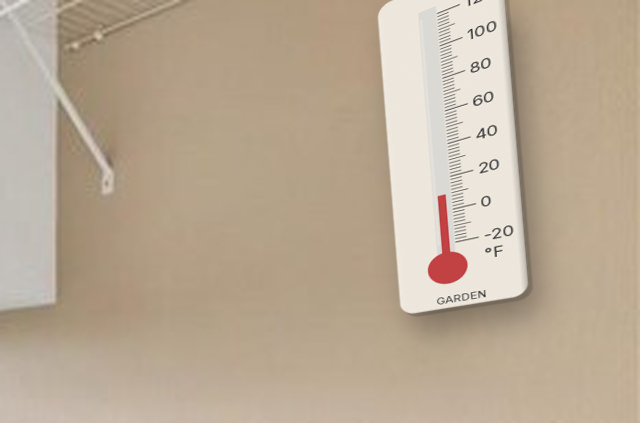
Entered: 10 °F
